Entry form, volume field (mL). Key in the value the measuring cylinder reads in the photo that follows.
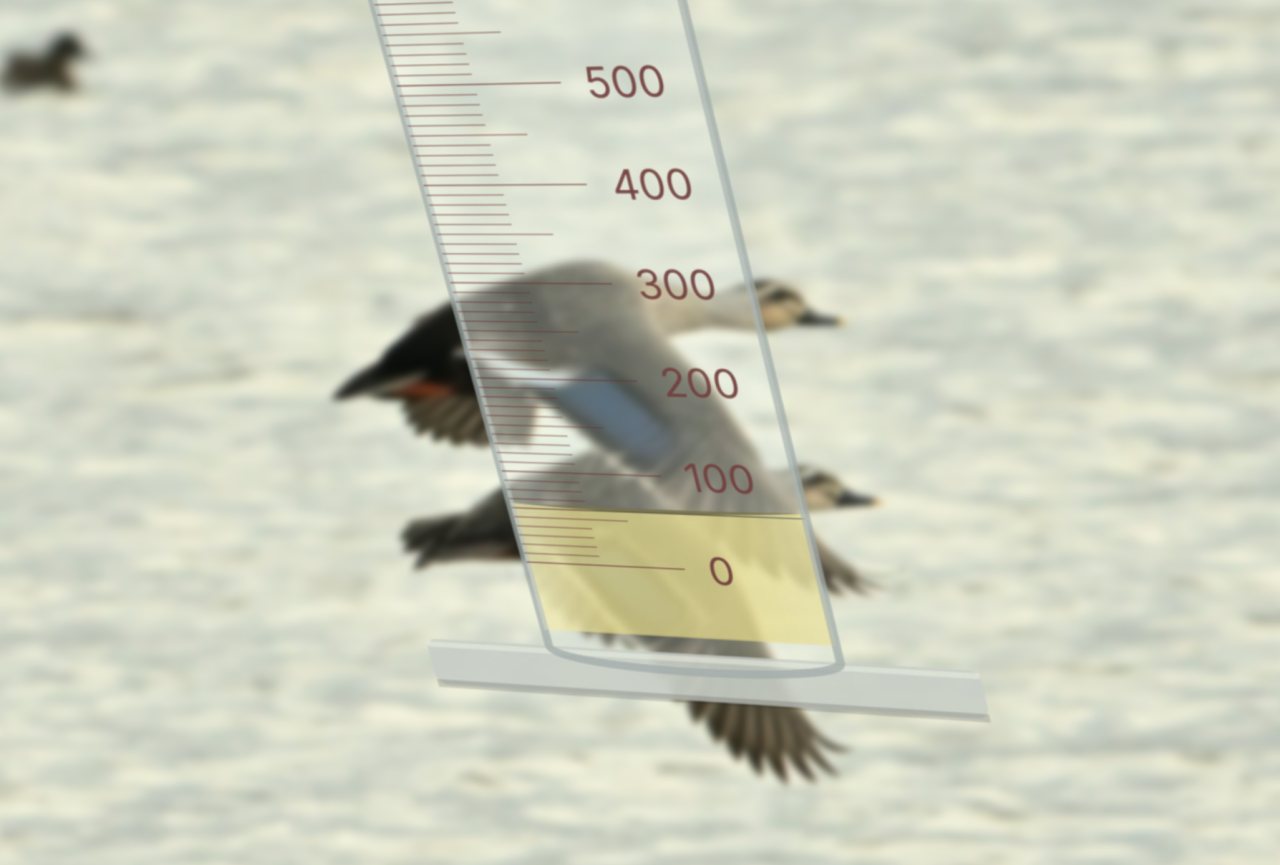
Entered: 60 mL
